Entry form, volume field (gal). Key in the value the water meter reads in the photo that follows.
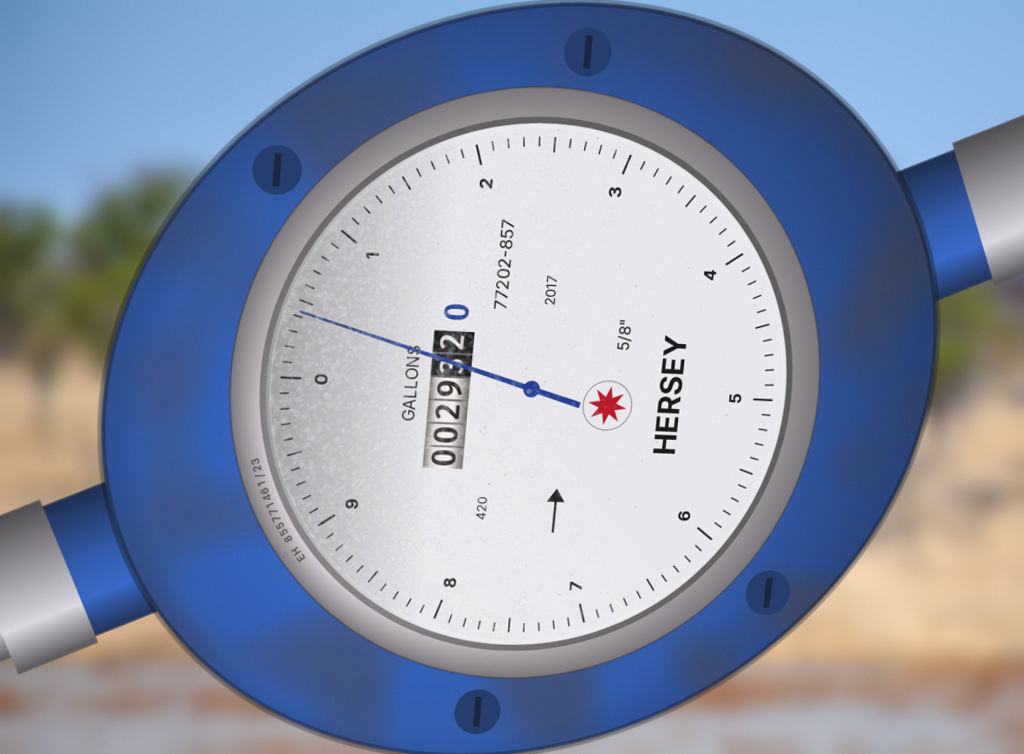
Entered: 29320.4 gal
